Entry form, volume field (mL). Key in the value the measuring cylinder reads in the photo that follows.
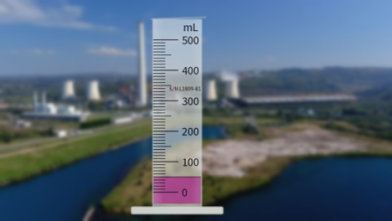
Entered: 50 mL
